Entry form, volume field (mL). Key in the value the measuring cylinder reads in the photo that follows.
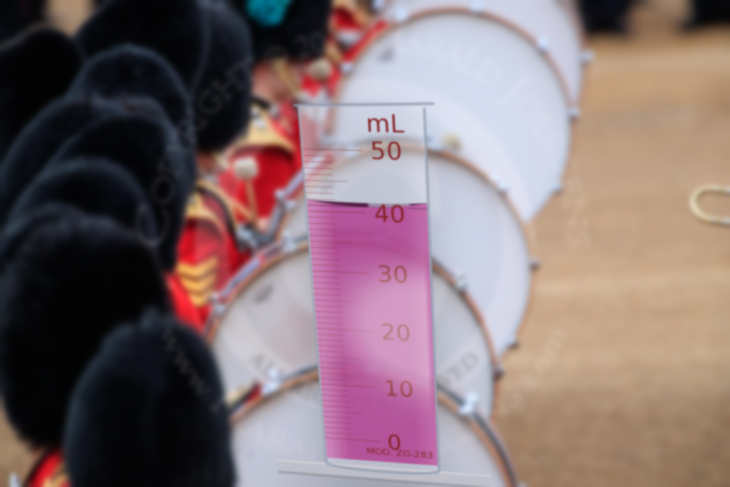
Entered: 41 mL
